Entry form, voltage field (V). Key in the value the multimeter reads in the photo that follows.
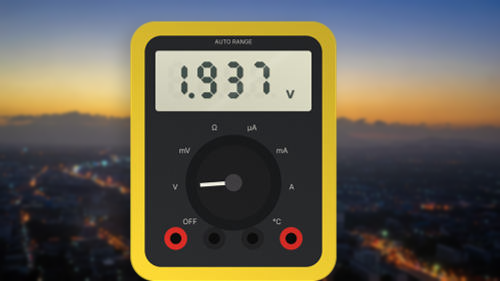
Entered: 1.937 V
